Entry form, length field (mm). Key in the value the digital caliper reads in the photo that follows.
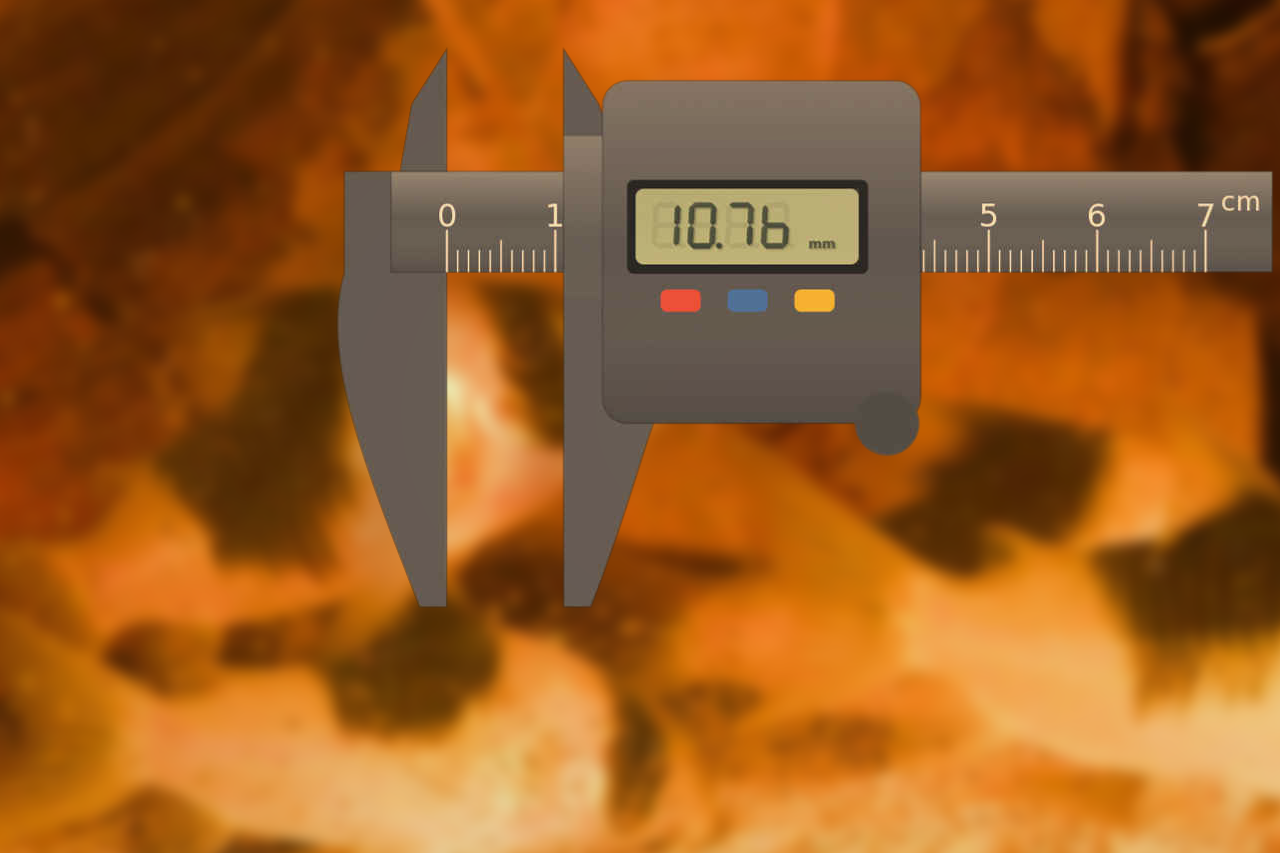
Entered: 10.76 mm
